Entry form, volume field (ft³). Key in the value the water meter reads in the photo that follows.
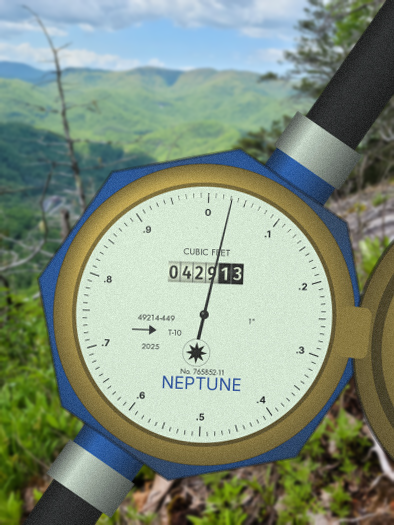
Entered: 42913.03 ft³
